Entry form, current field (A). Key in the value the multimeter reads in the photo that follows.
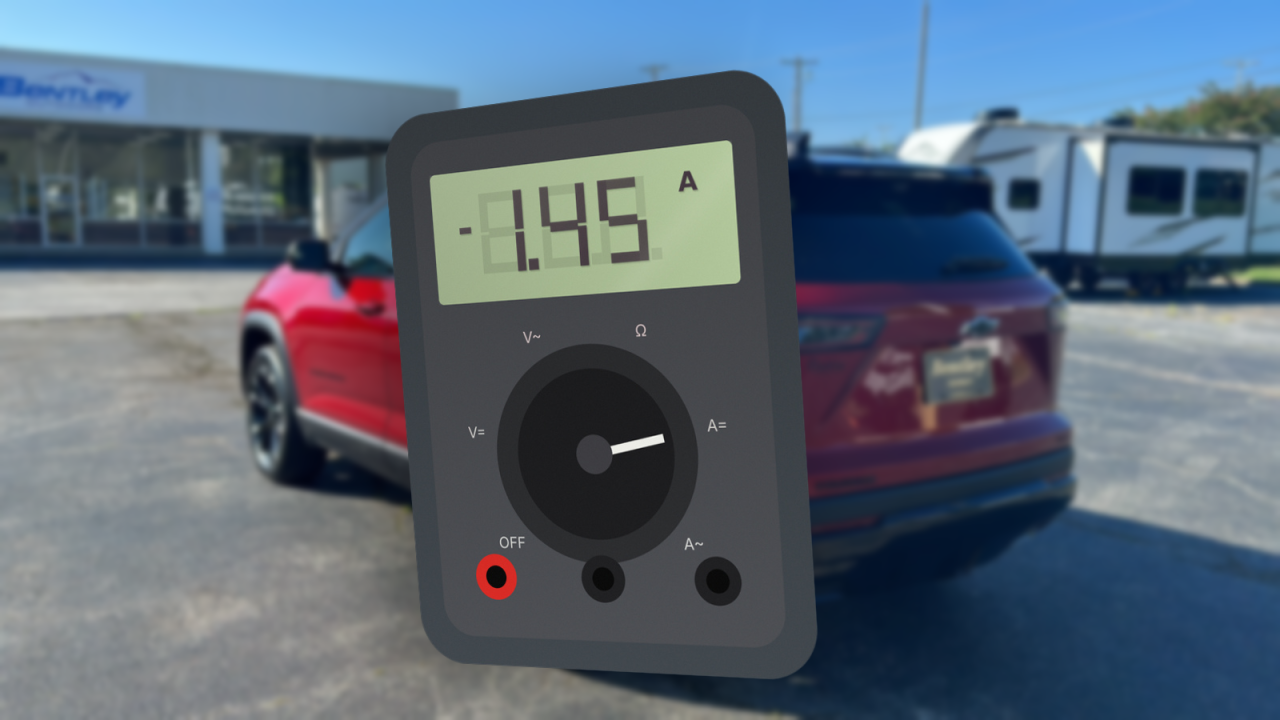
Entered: -1.45 A
